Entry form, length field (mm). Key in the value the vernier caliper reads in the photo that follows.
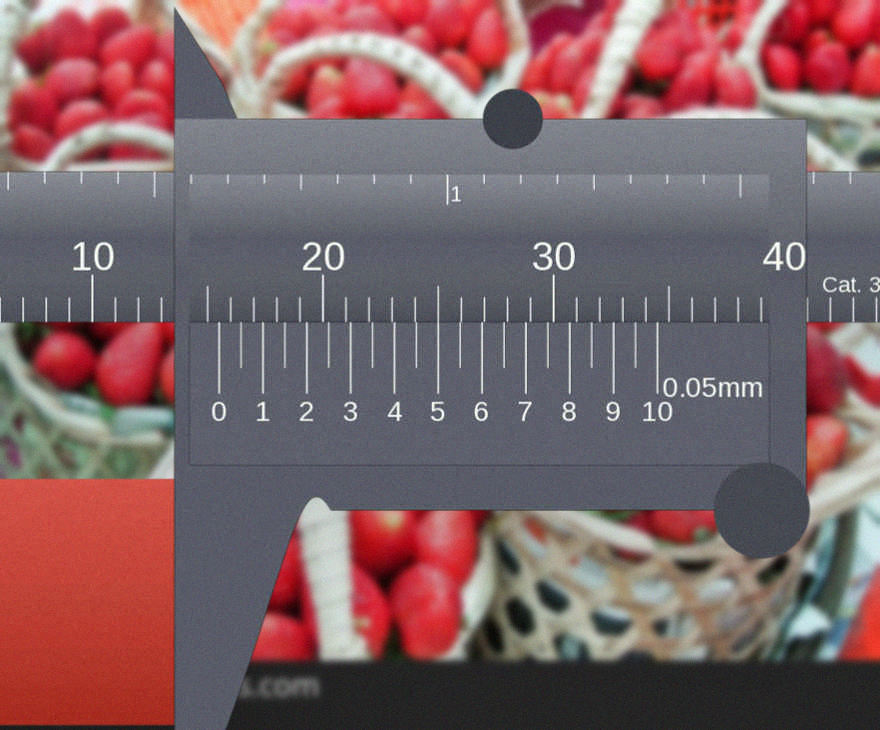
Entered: 15.50 mm
